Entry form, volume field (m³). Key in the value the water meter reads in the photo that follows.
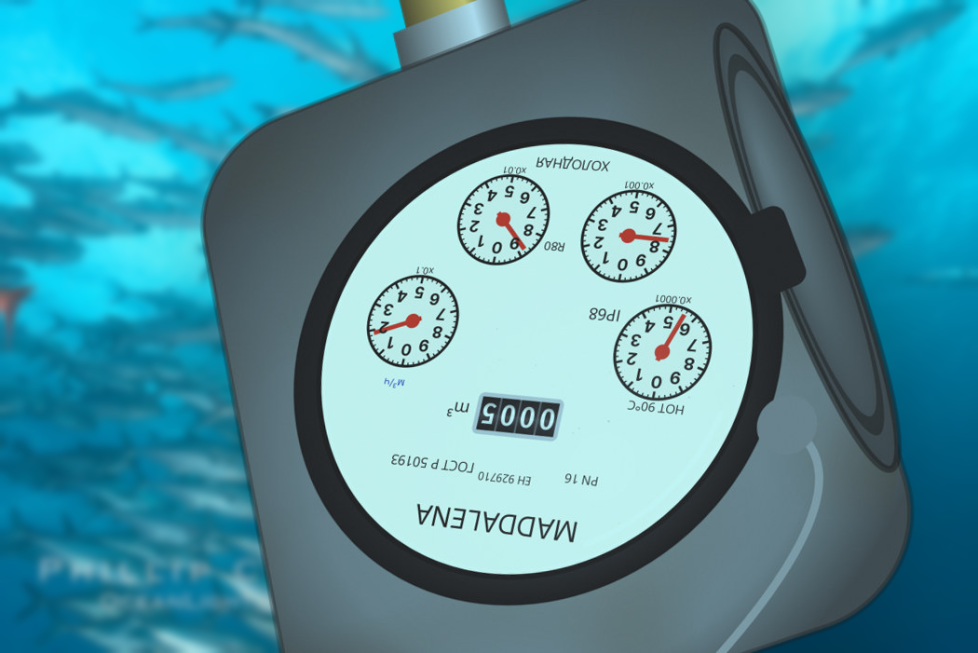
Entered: 5.1875 m³
